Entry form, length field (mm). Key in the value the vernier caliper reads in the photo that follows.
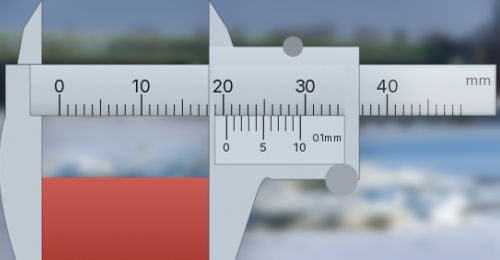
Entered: 20.4 mm
